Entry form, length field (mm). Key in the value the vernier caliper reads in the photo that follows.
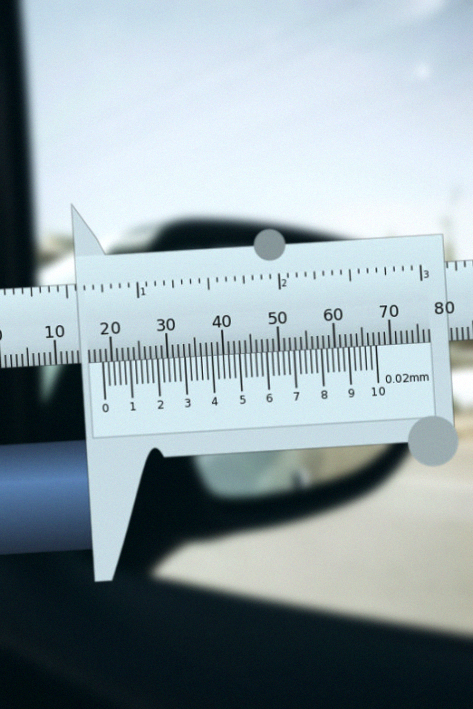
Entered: 18.4 mm
